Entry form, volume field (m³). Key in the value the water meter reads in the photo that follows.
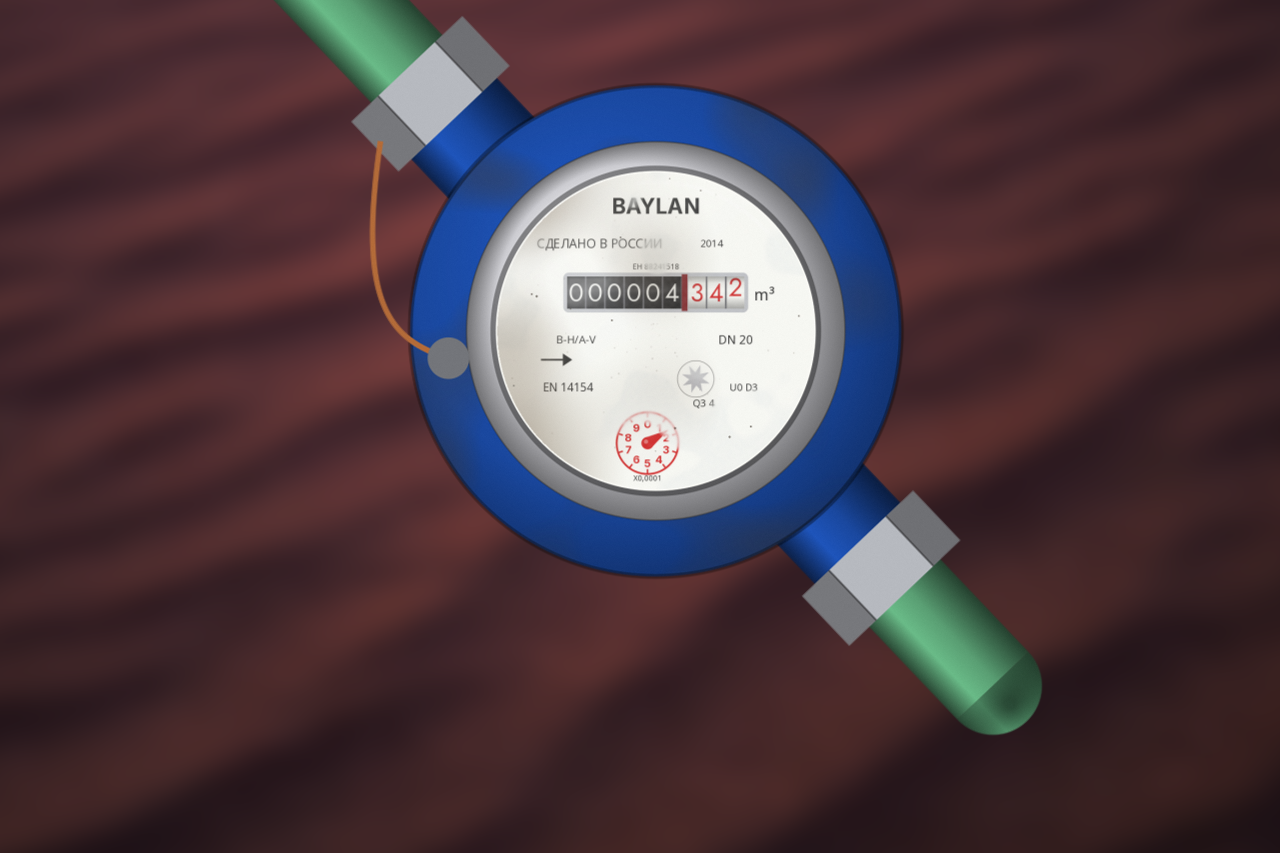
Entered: 4.3421 m³
